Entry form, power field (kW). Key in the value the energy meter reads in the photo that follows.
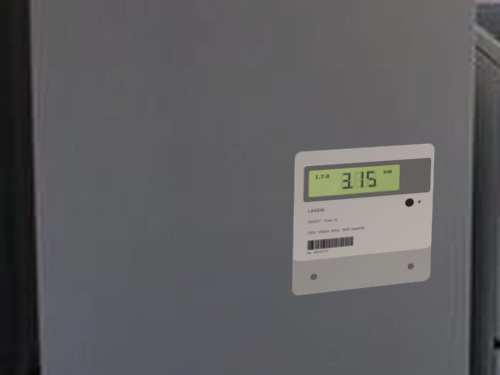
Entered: 3.15 kW
